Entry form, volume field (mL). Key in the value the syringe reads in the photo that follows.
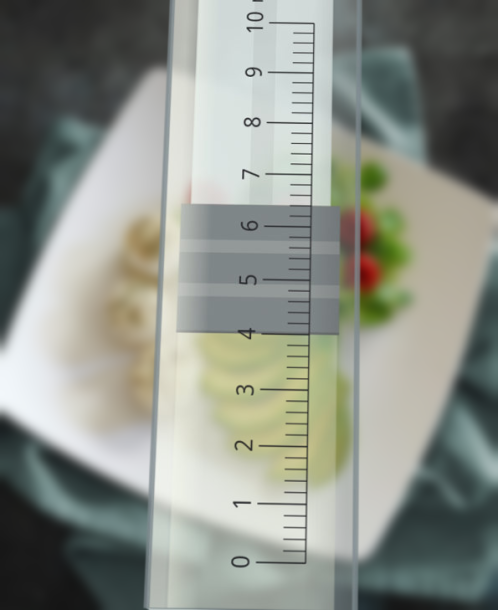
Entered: 4 mL
